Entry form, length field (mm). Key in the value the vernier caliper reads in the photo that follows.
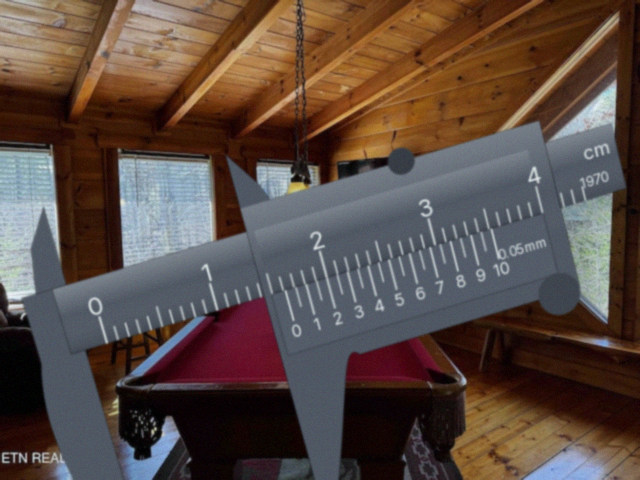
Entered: 16.2 mm
